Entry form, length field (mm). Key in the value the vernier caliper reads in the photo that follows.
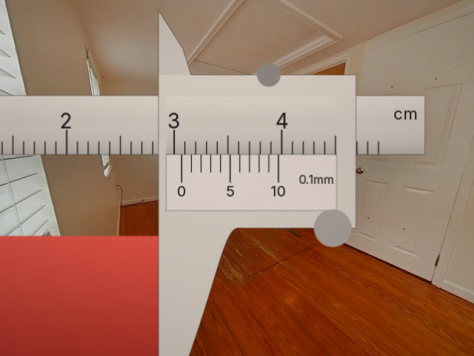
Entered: 30.7 mm
